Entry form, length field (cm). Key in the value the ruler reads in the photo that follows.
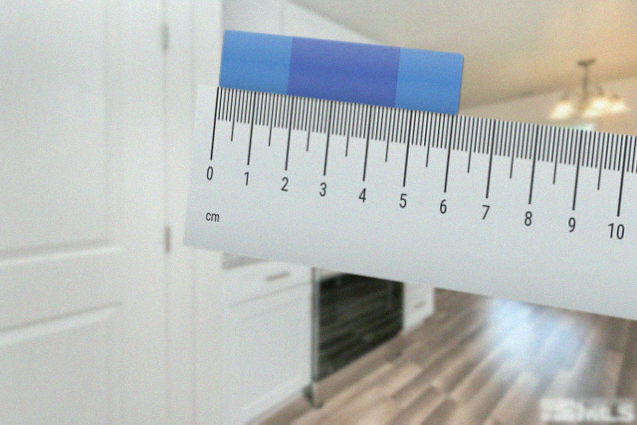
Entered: 6.1 cm
